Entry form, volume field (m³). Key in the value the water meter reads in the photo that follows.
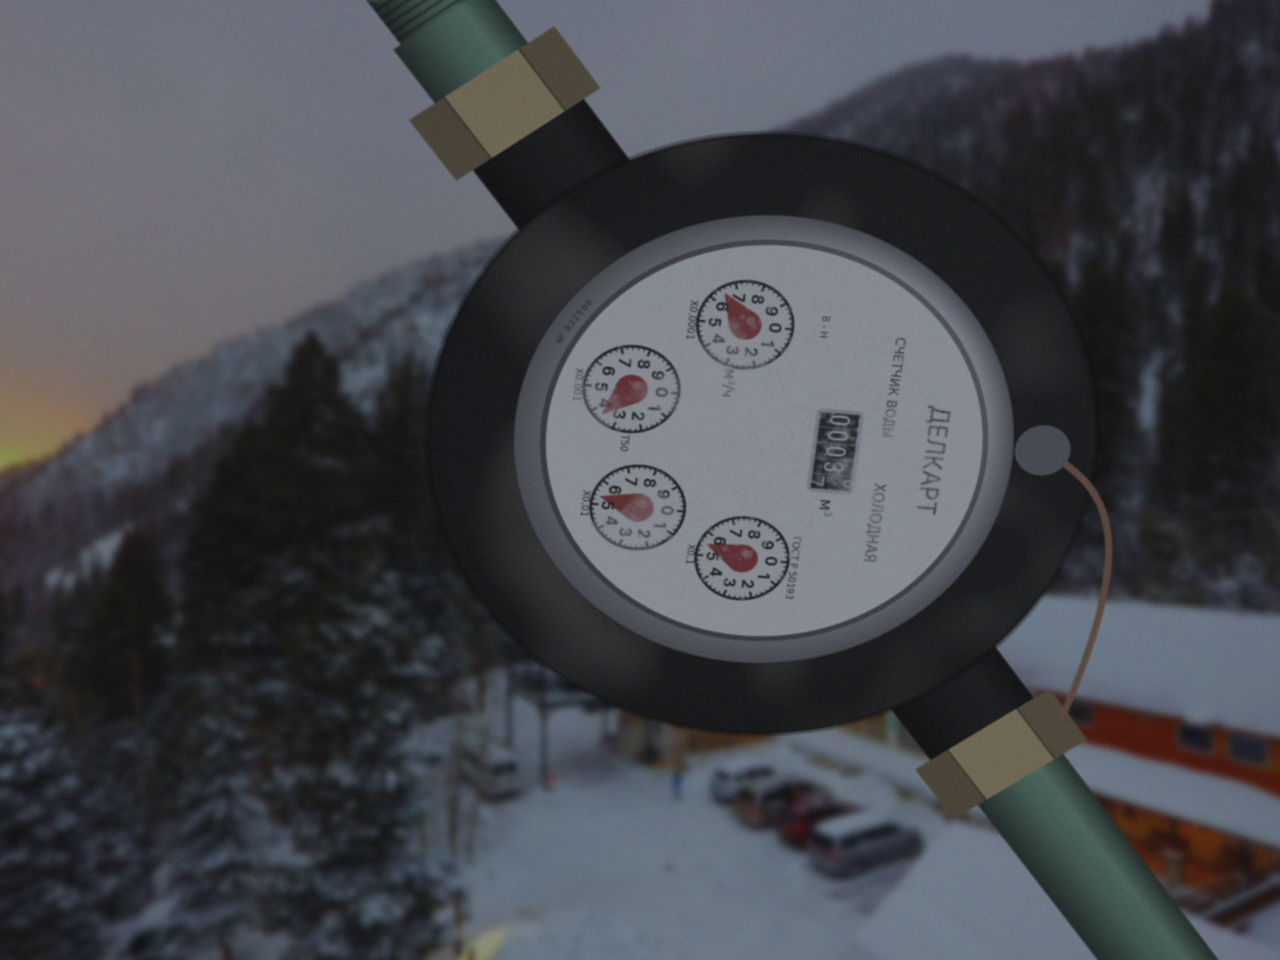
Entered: 36.5536 m³
